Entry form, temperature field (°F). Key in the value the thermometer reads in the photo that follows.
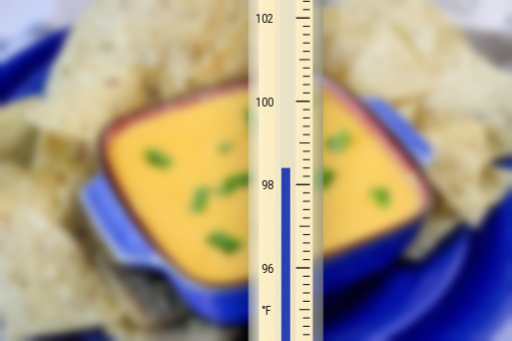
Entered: 98.4 °F
